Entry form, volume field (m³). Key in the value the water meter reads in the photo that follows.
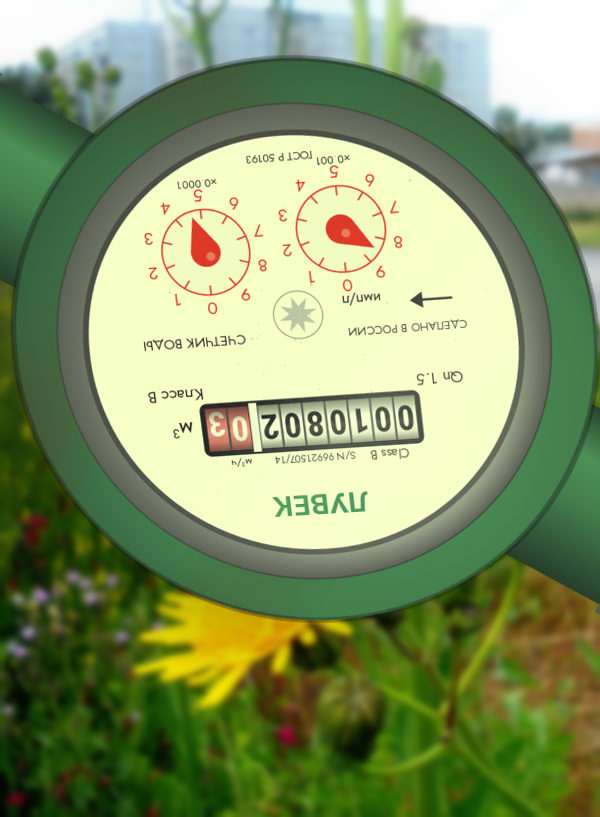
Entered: 10802.0284 m³
